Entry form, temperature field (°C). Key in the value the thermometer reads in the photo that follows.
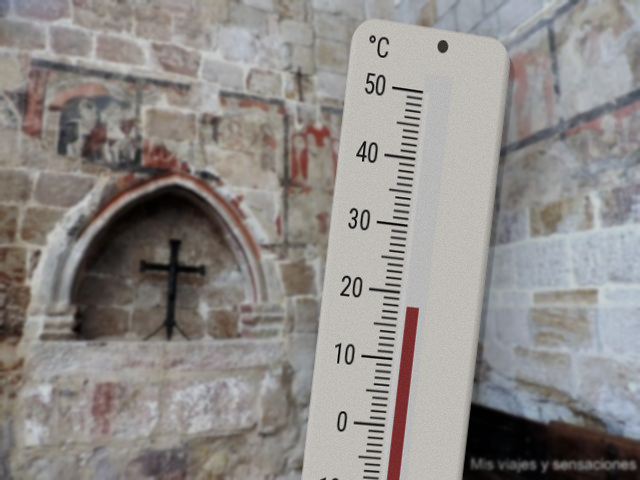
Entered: 18 °C
